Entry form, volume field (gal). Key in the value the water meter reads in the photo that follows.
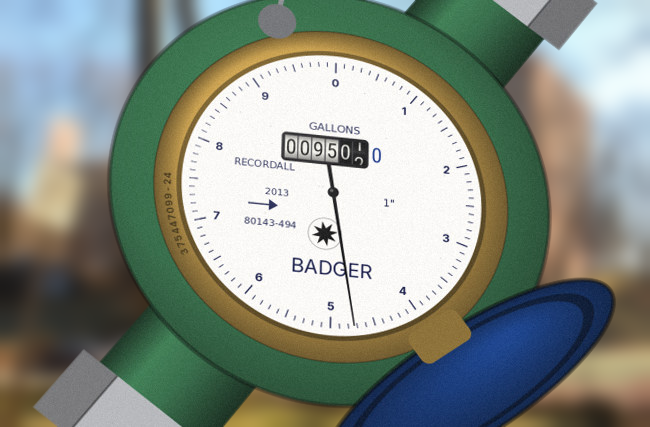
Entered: 95014.7 gal
